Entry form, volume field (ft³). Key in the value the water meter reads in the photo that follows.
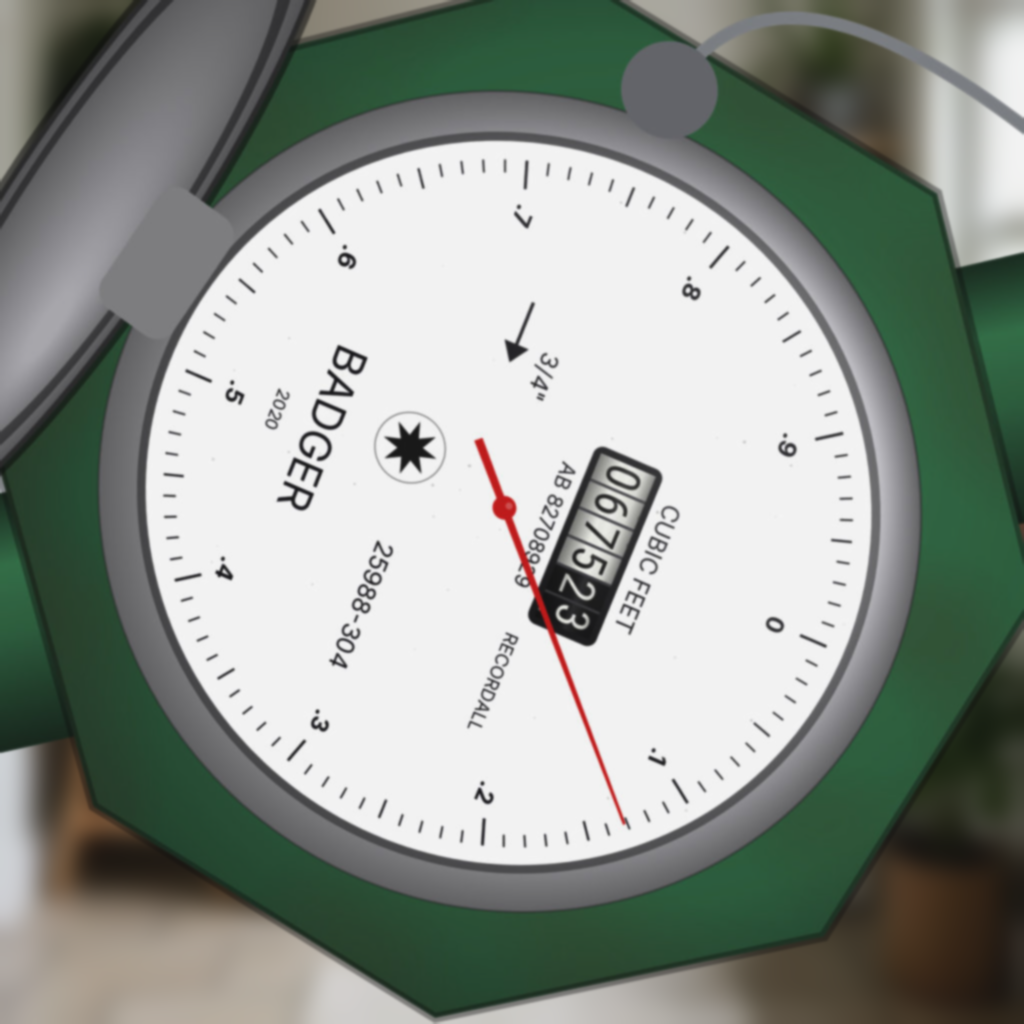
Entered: 67523.13 ft³
